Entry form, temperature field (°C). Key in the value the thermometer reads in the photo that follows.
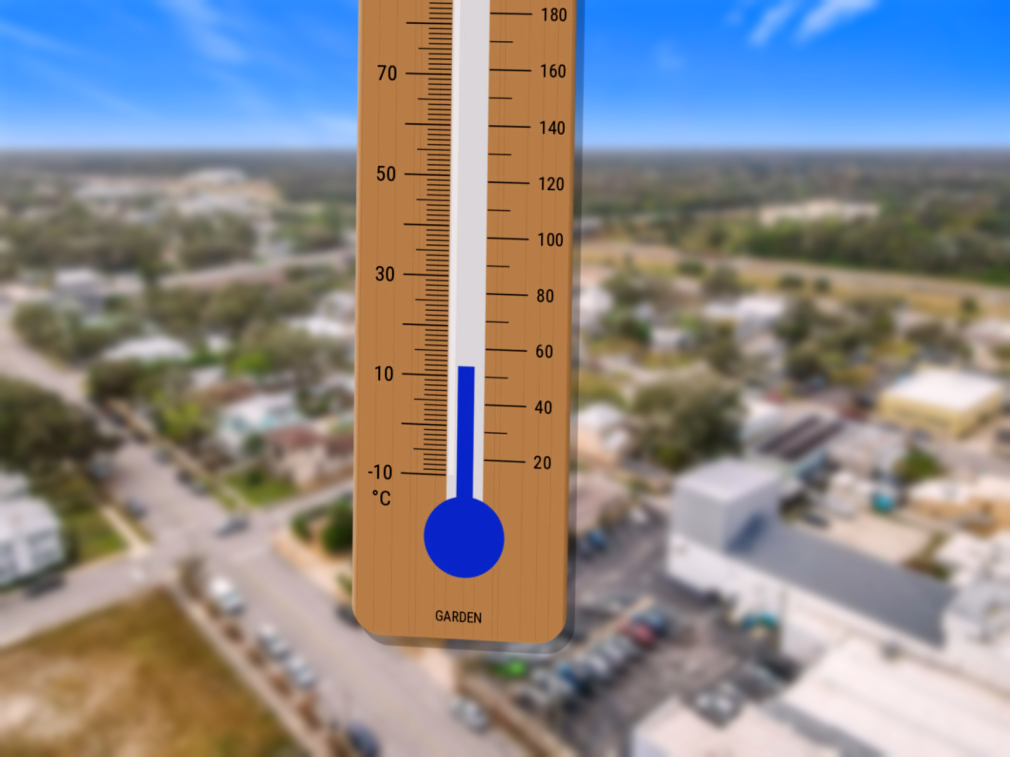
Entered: 12 °C
